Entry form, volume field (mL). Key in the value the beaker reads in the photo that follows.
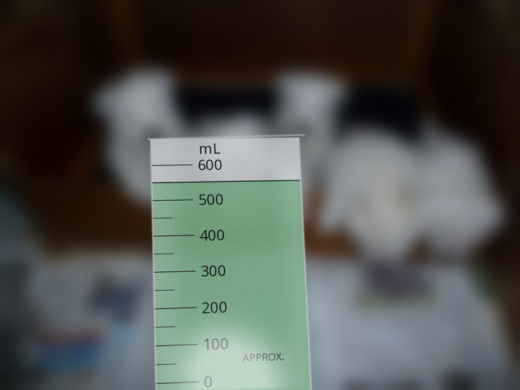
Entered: 550 mL
